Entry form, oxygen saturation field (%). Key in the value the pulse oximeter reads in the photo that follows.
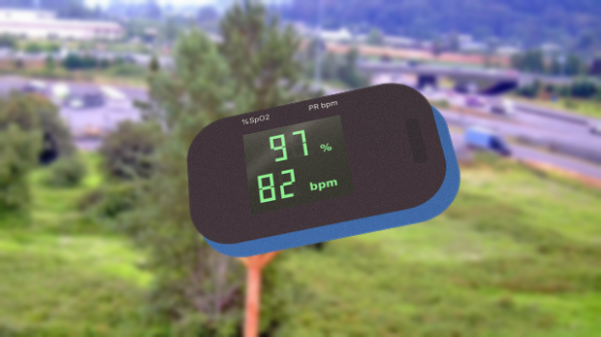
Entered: 97 %
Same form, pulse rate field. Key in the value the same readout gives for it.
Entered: 82 bpm
